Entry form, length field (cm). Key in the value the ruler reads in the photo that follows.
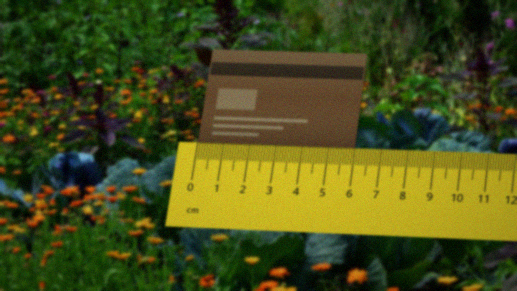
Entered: 6 cm
